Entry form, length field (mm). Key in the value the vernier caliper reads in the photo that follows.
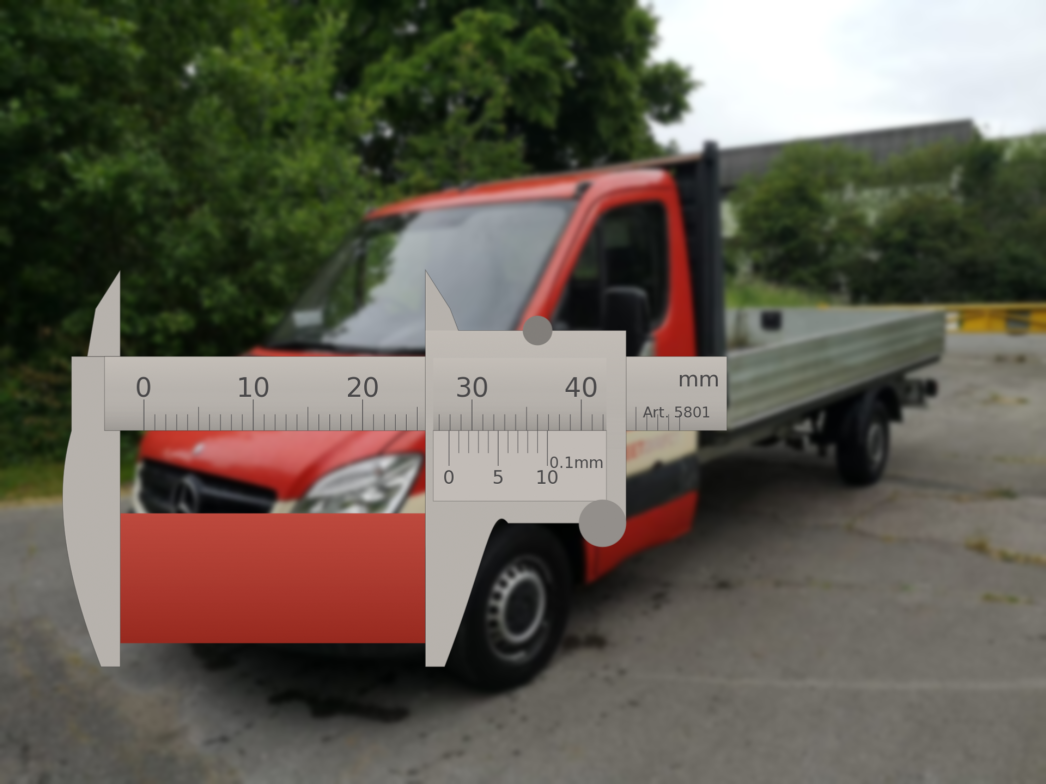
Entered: 27.9 mm
